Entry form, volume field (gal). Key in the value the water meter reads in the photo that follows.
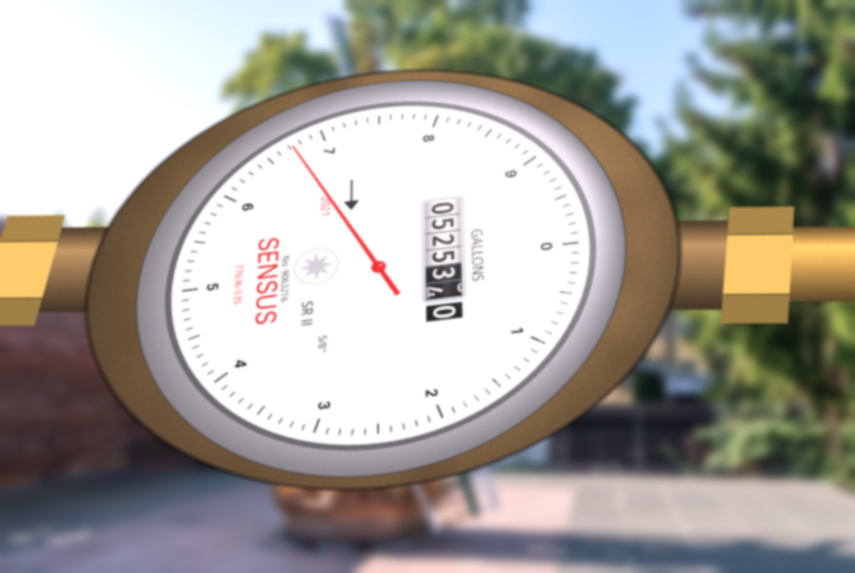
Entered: 525336.7 gal
